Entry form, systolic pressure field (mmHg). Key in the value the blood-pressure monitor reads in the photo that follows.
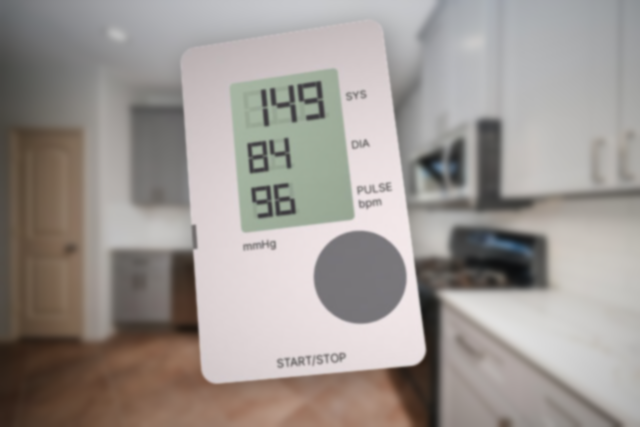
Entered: 149 mmHg
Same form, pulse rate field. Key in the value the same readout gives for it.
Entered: 96 bpm
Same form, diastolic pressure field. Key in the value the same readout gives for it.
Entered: 84 mmHg
